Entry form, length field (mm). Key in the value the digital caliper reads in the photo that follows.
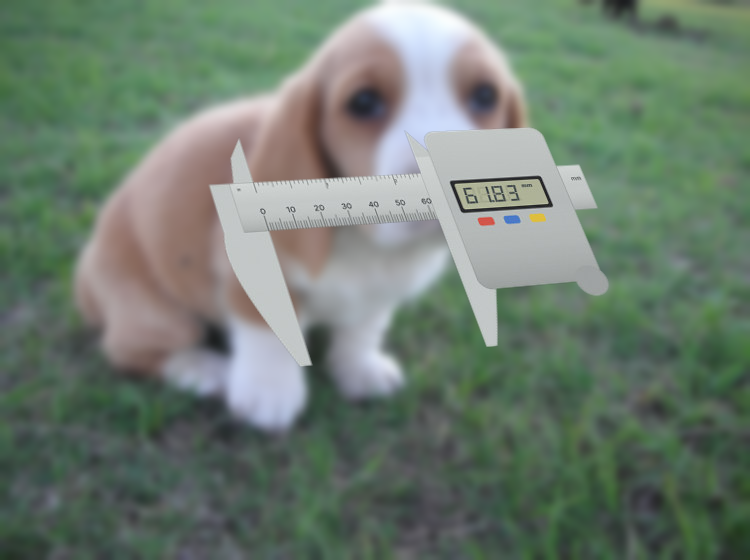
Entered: 61.83 mm
